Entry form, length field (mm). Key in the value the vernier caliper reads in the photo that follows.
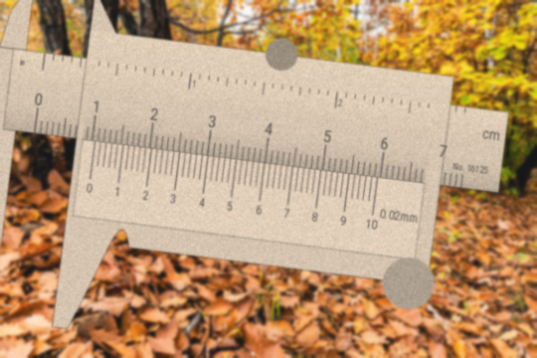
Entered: 10.5 mm
